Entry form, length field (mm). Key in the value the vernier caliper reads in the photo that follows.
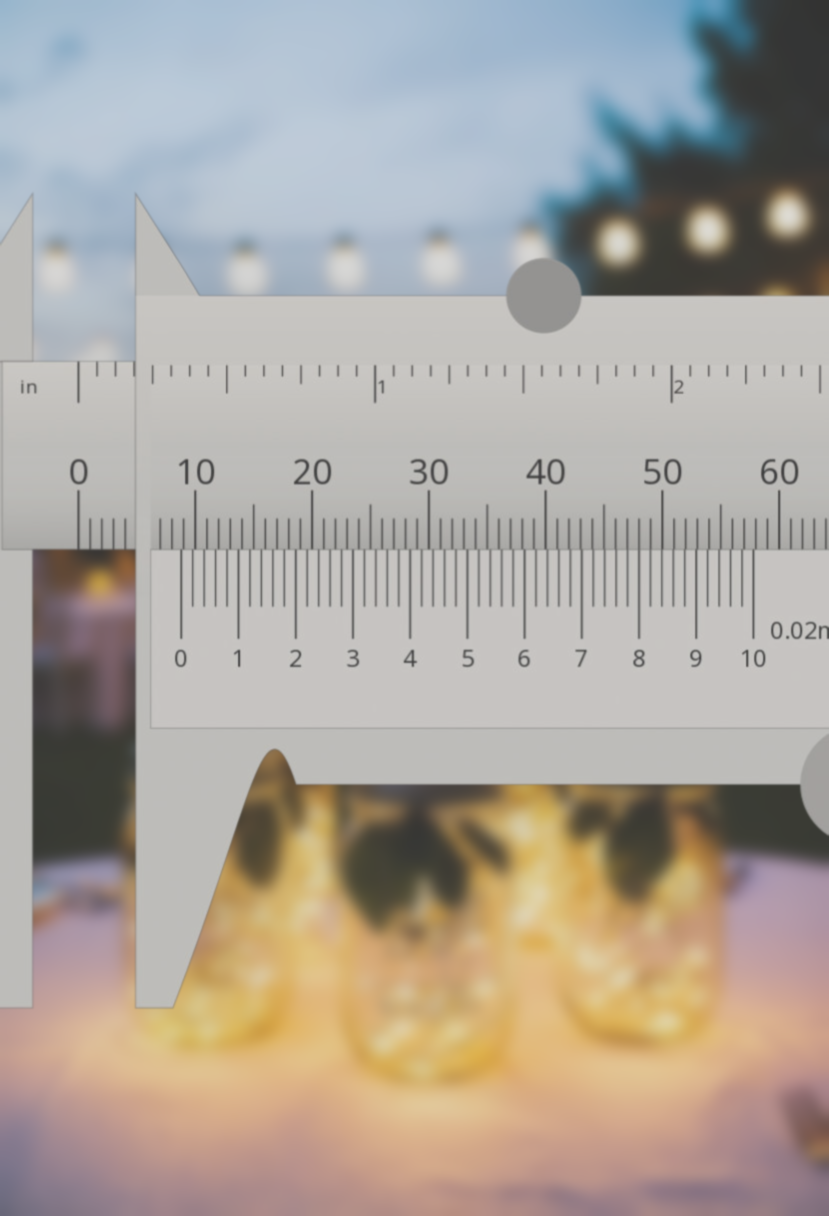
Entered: 8.8 mm
